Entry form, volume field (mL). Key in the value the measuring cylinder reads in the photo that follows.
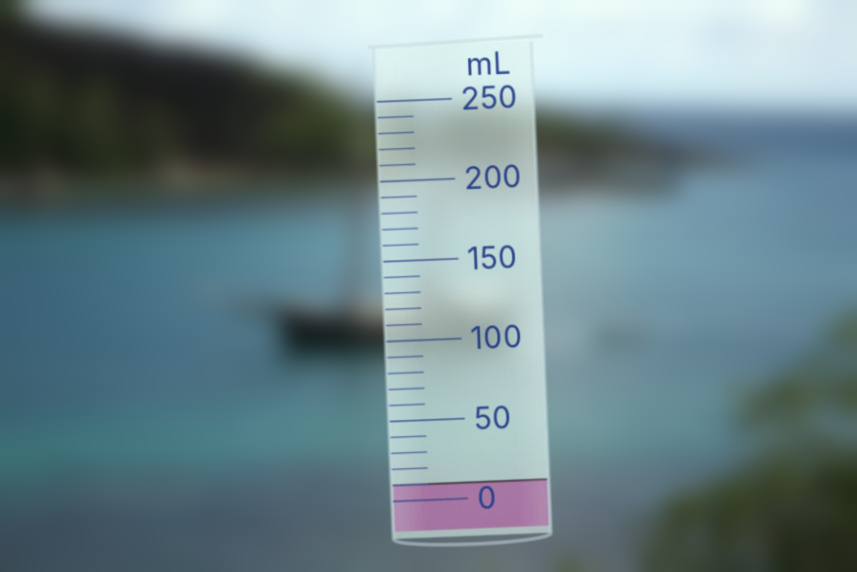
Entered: 10 mL
